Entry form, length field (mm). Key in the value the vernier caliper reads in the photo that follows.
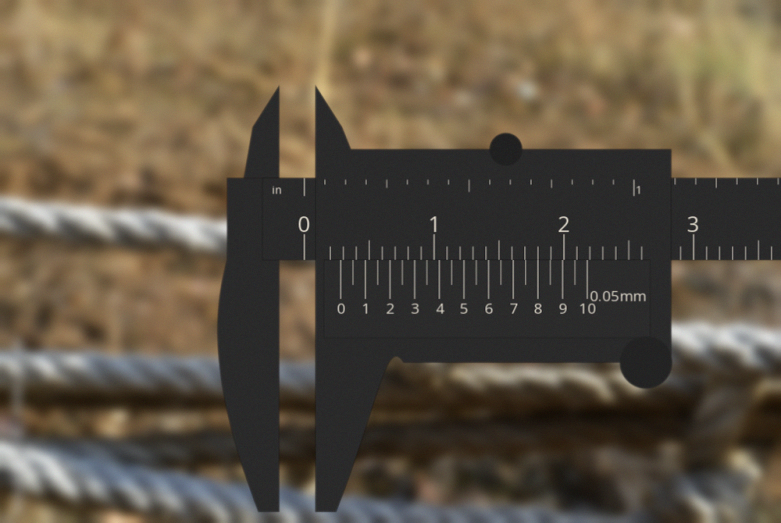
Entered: 2.8 mm
